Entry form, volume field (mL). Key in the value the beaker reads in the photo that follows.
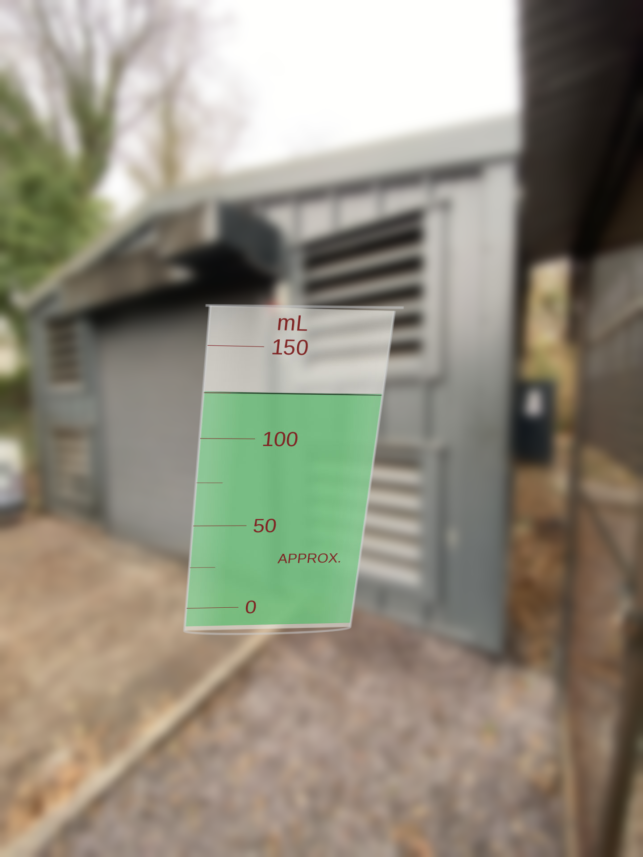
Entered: 125 mL
